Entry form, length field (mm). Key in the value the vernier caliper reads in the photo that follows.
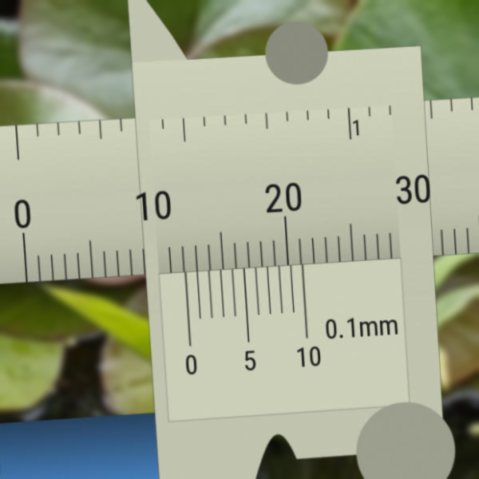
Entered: 12.1 mm
